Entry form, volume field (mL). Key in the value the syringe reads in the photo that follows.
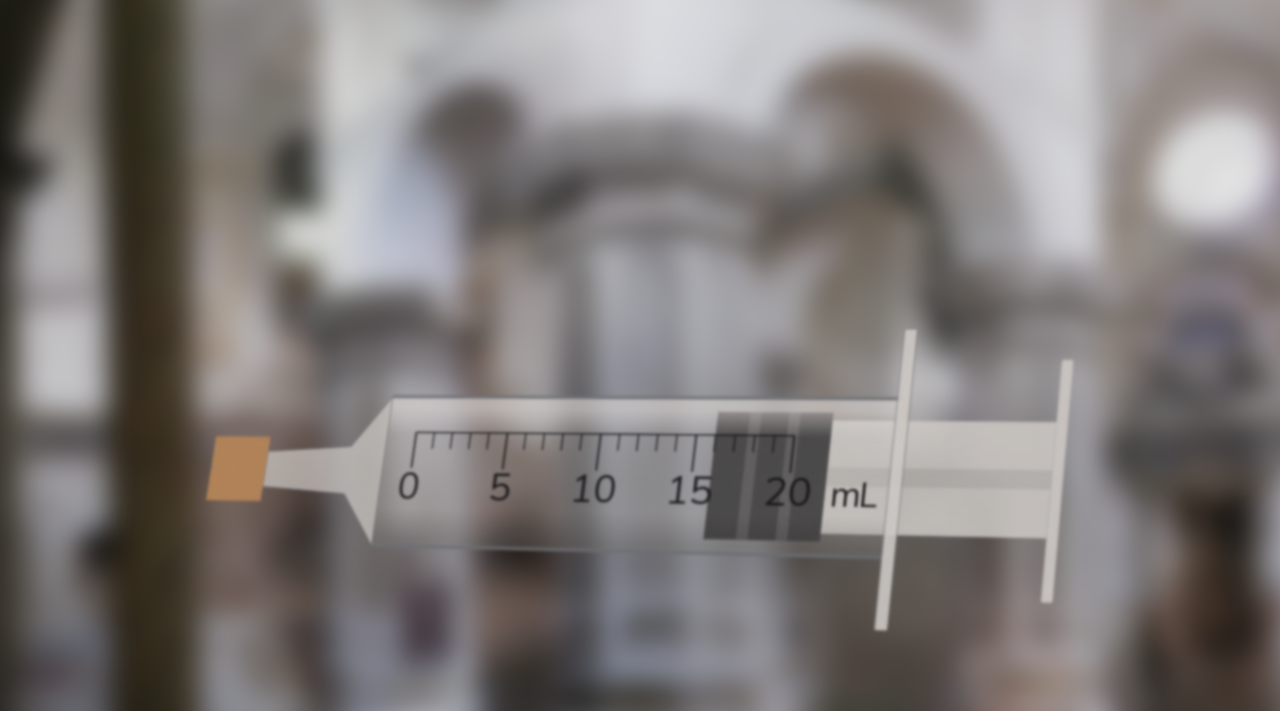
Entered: 16 mL
